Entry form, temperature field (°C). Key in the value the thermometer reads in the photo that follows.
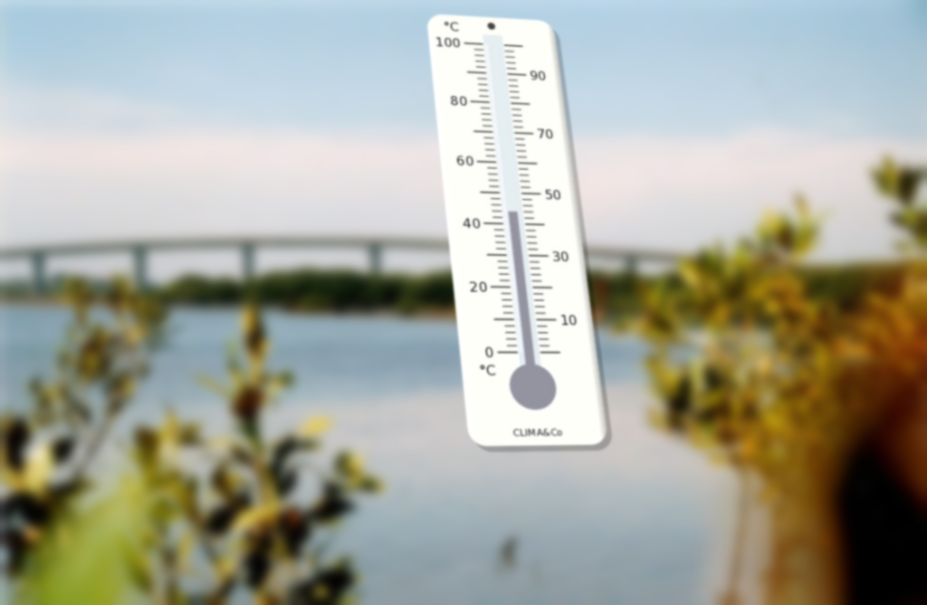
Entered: 44 °C
